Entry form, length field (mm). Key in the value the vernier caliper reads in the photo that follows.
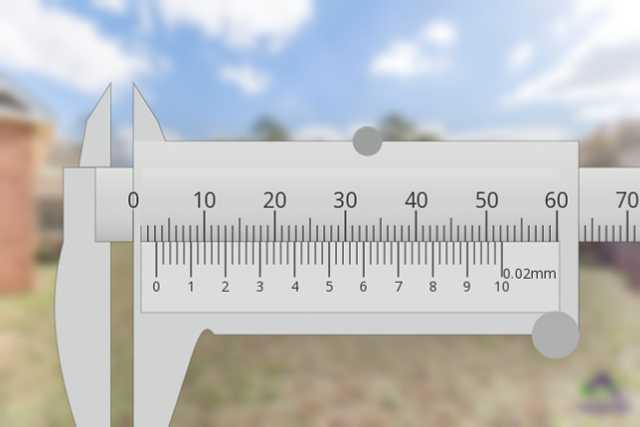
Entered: 3.2 mm
